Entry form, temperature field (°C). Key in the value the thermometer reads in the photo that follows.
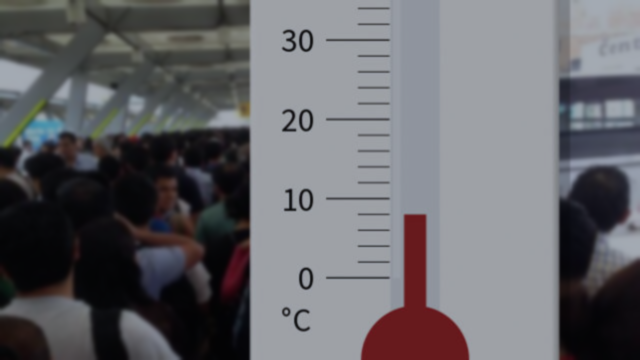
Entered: 8 °C
